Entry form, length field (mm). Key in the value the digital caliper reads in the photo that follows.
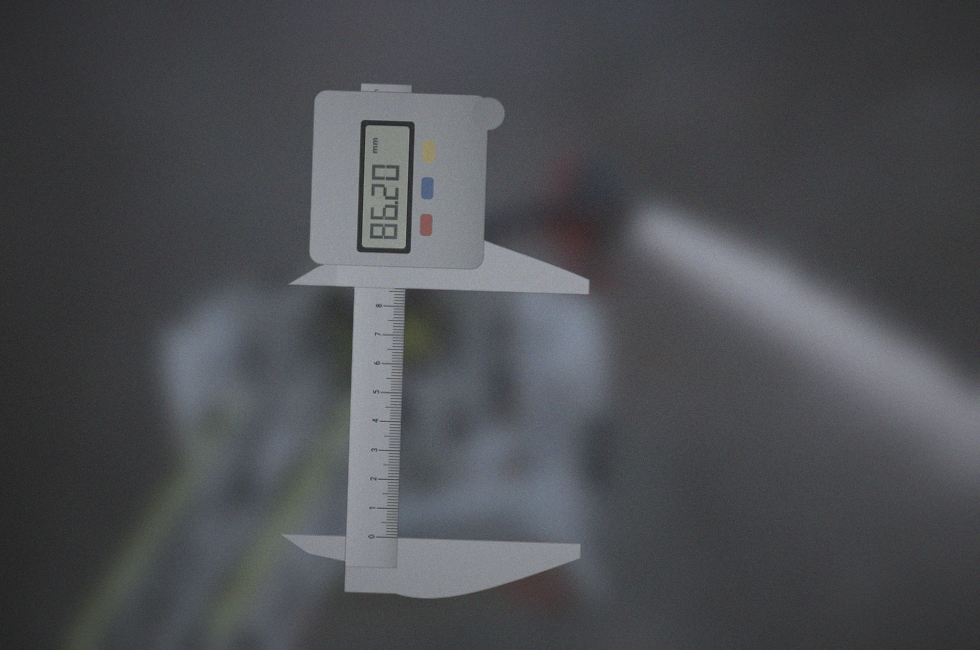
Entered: 86.20 mm
